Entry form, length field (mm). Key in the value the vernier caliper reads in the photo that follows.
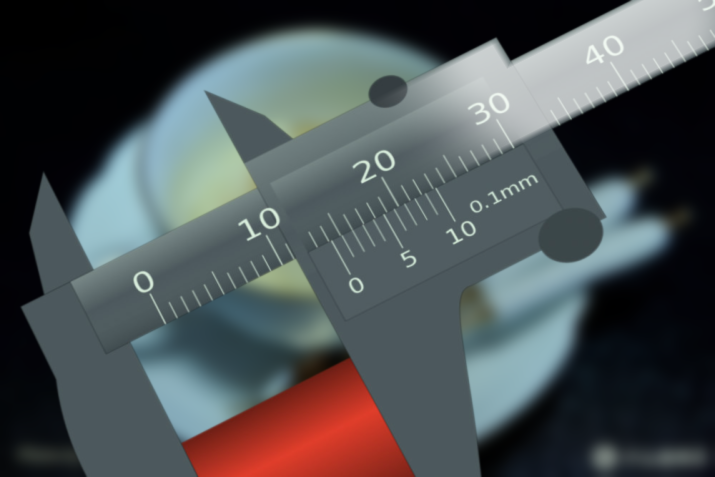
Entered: 14.2 mm
